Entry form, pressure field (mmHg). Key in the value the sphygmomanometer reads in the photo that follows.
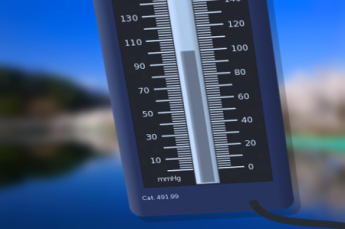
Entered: 100 mmHg
